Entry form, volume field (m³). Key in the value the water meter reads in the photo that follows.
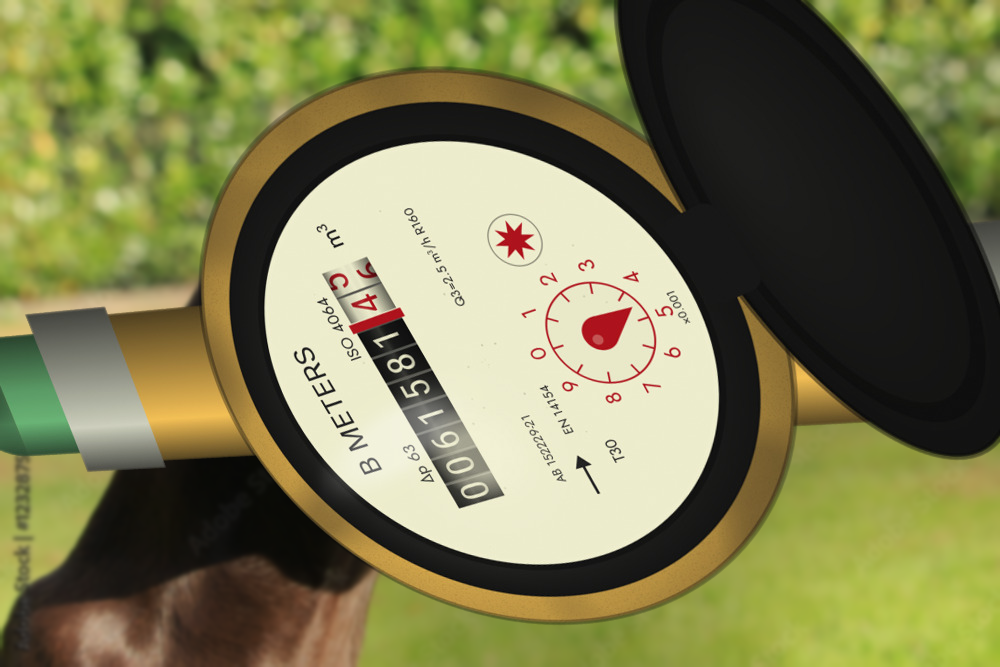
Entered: 61581.454 m³
